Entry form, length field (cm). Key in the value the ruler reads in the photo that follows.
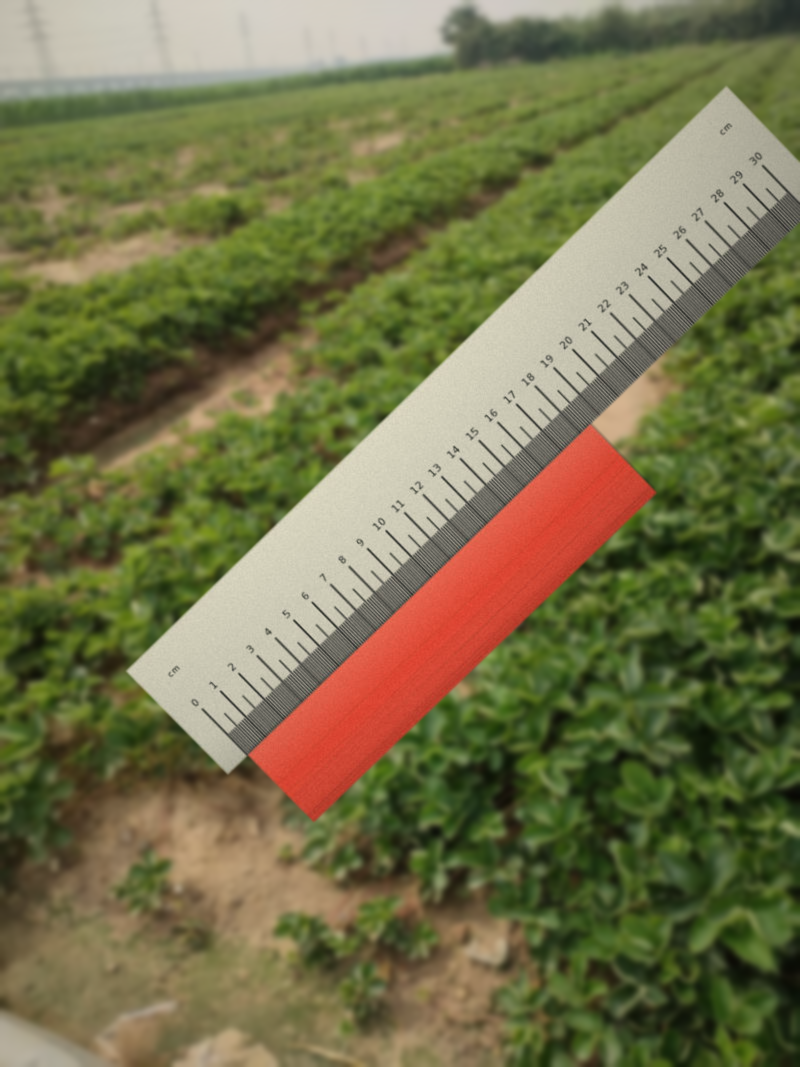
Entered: 18.5 cm
